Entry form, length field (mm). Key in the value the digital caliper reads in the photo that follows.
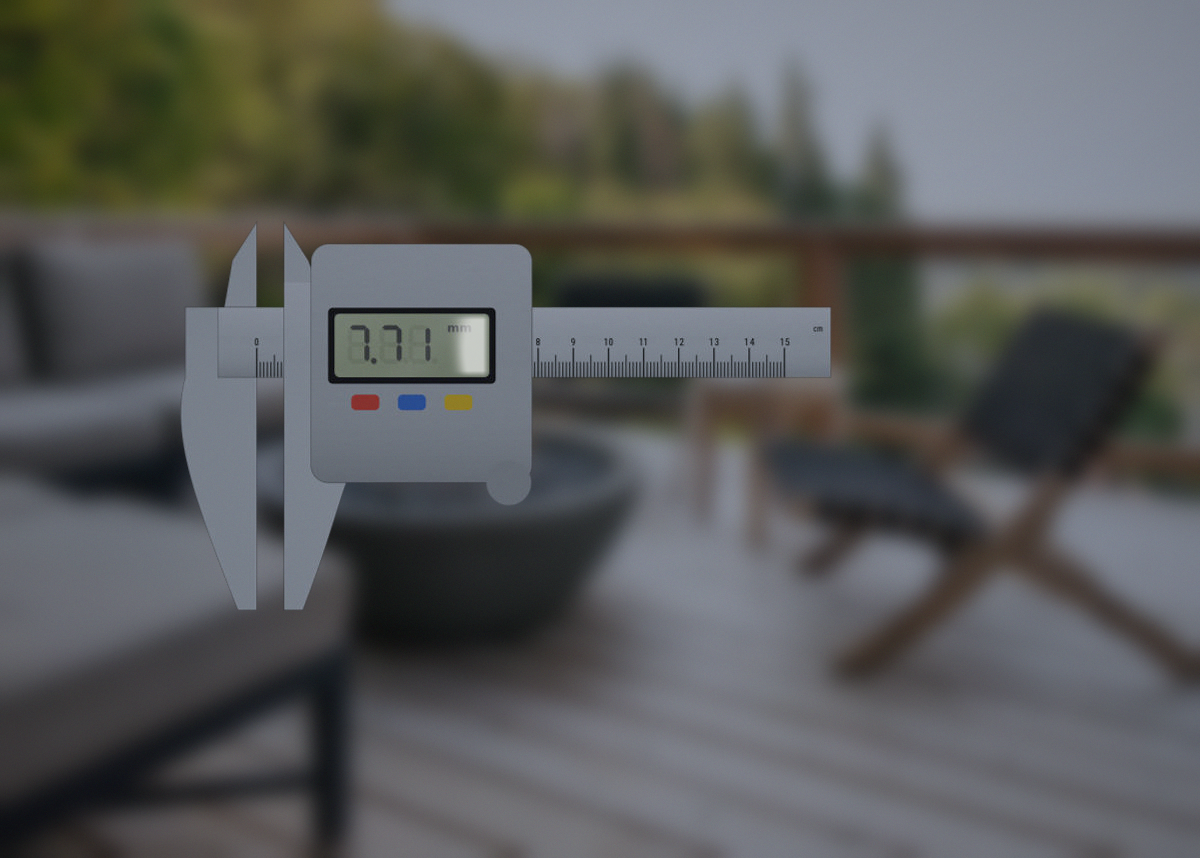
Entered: 7.71 mm
